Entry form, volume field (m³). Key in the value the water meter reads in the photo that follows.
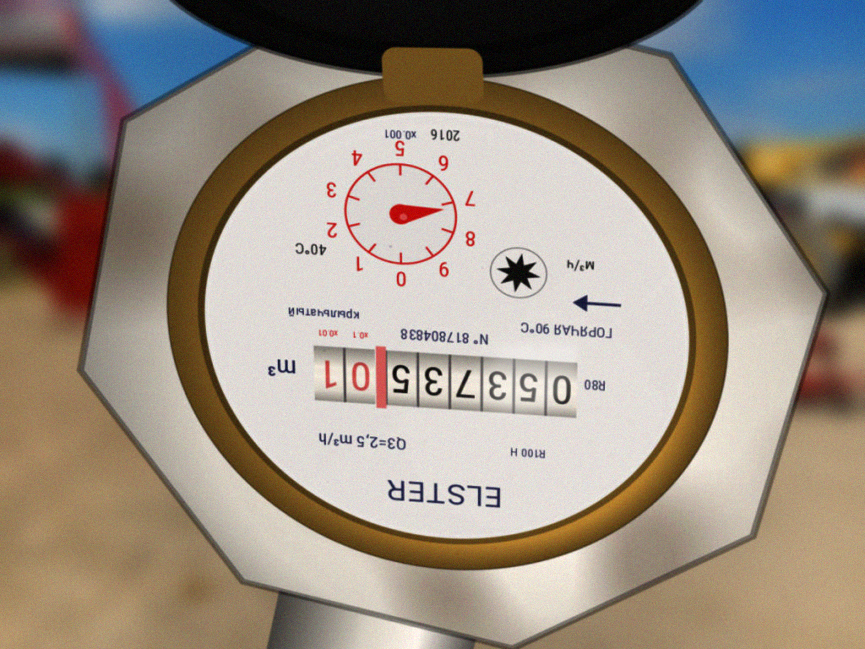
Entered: 53735.017 m³
